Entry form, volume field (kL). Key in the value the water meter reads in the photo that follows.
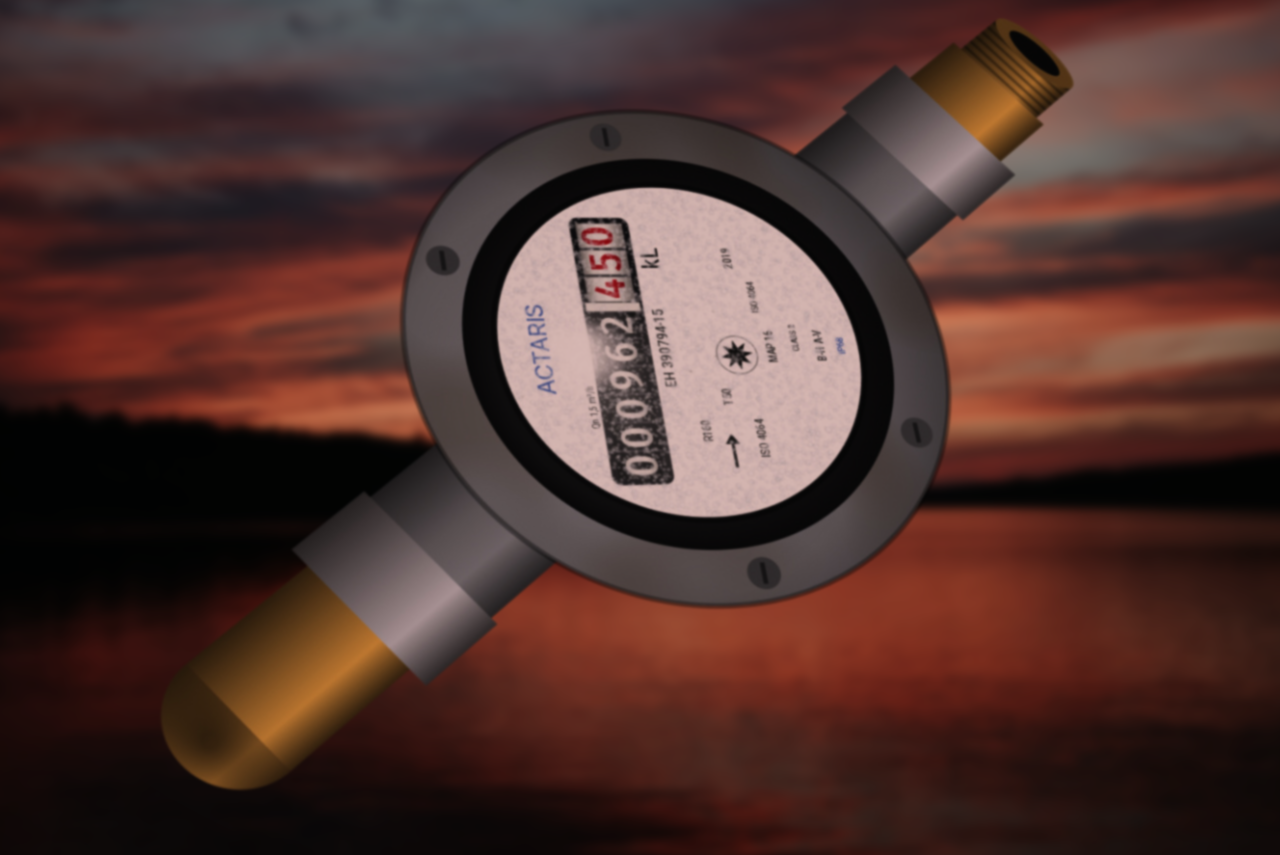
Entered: 962.450 kL
